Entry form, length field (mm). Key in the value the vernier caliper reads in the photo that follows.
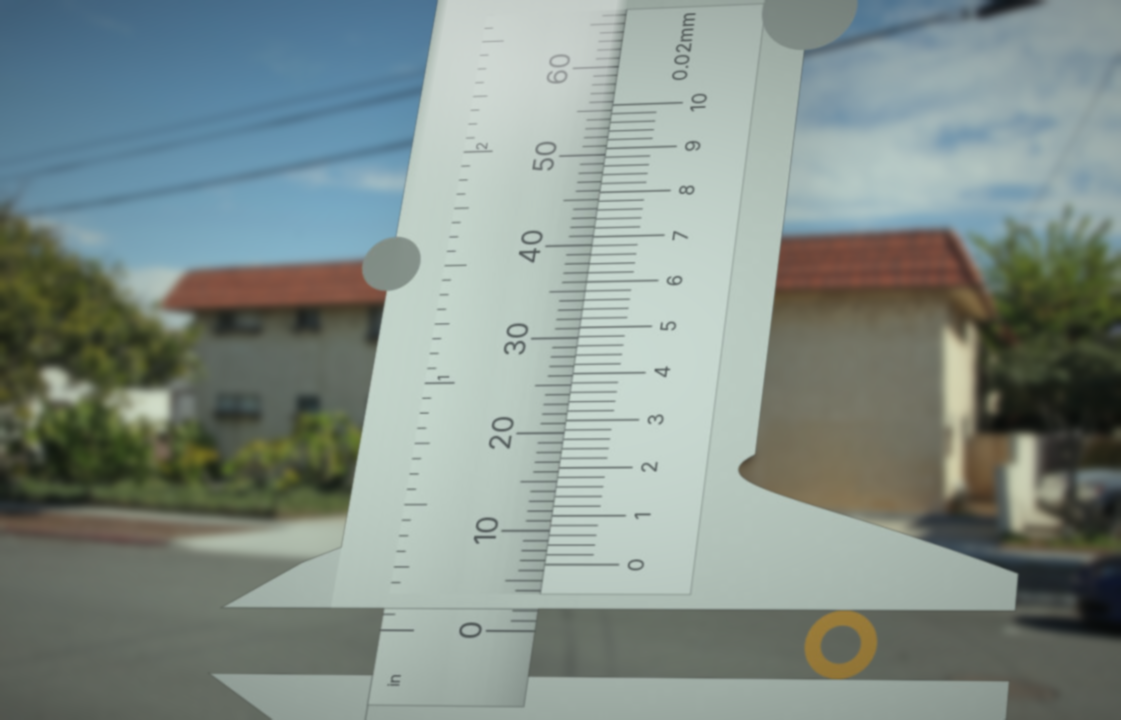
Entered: 6.6 mm
